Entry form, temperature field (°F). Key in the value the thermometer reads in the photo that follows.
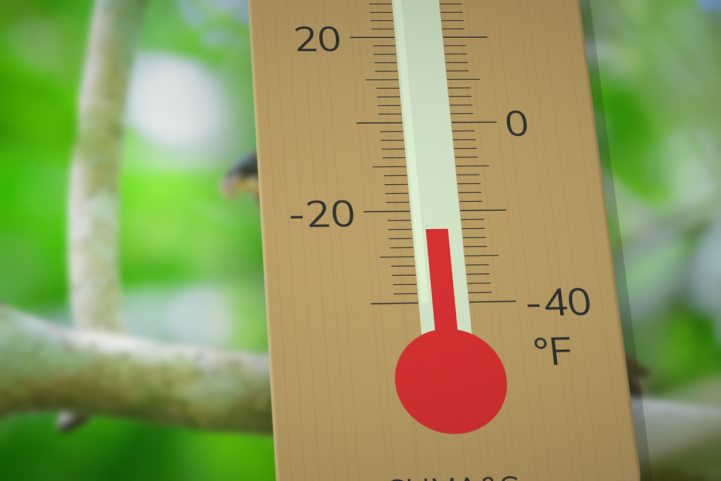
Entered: -24 °F
